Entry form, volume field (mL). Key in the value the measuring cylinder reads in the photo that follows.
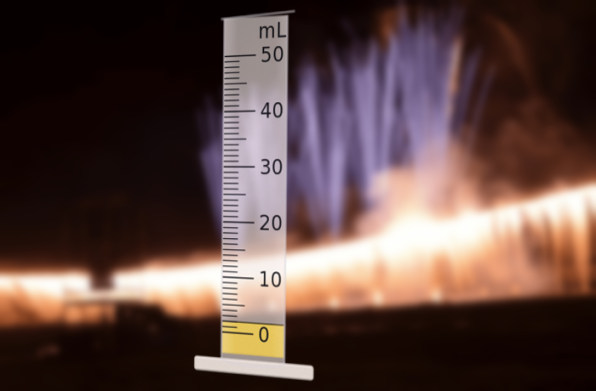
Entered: 2 mL
